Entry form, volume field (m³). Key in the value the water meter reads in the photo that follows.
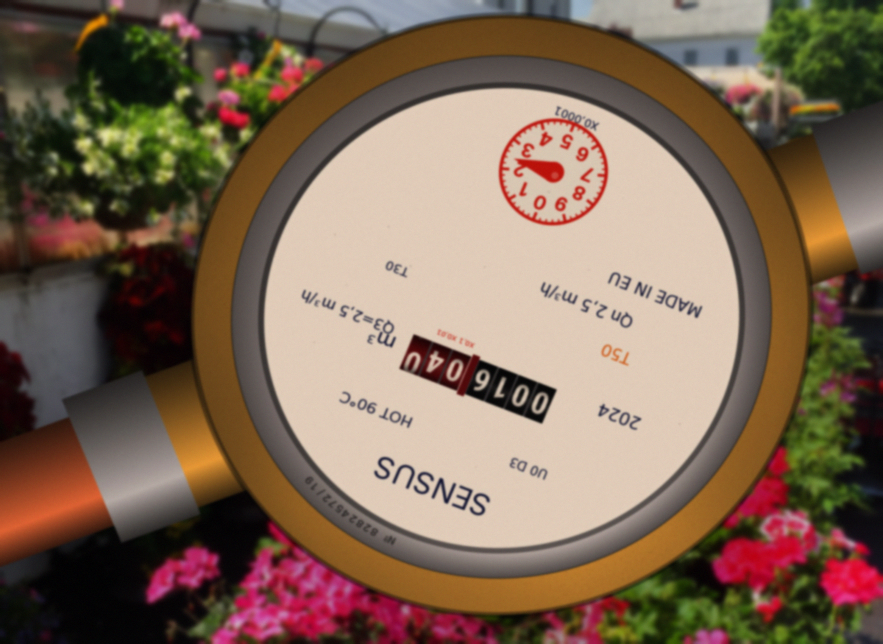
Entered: 16.0402 m³
